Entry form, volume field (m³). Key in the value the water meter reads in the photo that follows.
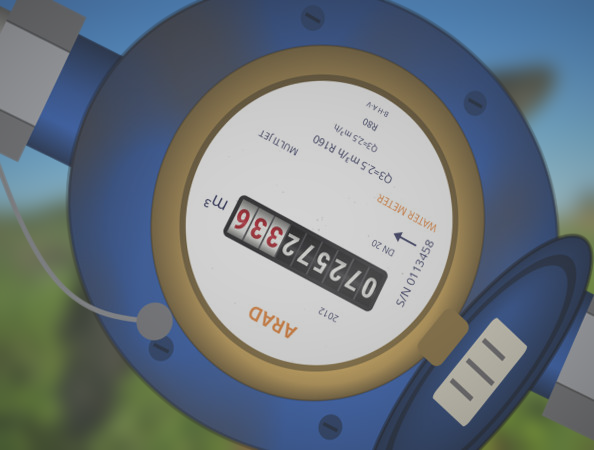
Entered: 72572.336 m³
